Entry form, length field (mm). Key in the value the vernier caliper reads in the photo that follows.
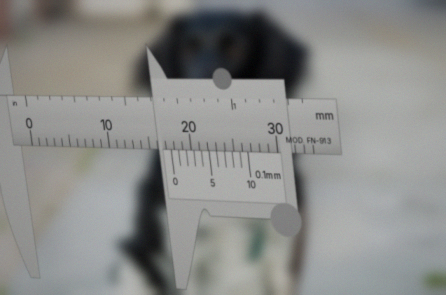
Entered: 17.6 mm
